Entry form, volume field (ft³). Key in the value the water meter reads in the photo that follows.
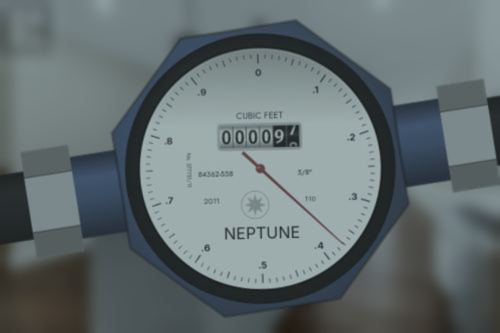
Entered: 97.37 ft³
